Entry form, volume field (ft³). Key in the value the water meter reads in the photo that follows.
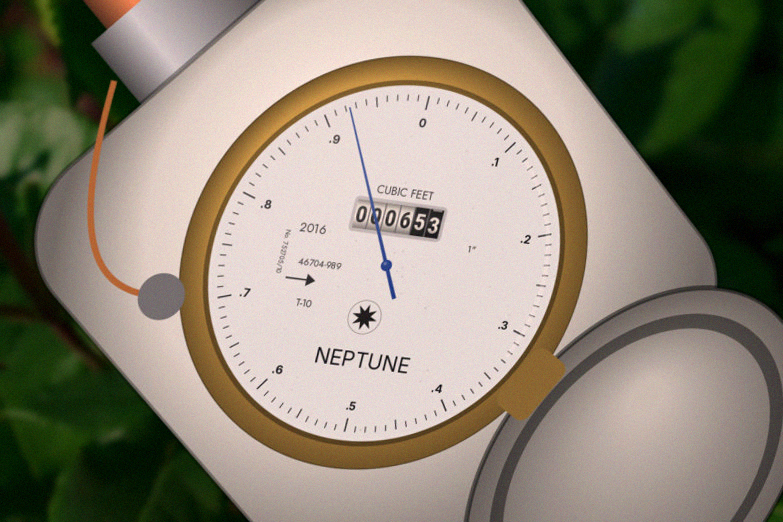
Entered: 652.92 ft³
